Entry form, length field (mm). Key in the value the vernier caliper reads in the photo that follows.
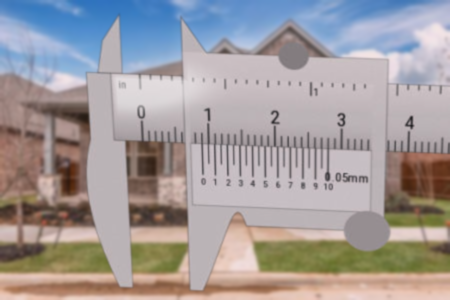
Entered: 9.0 mm
